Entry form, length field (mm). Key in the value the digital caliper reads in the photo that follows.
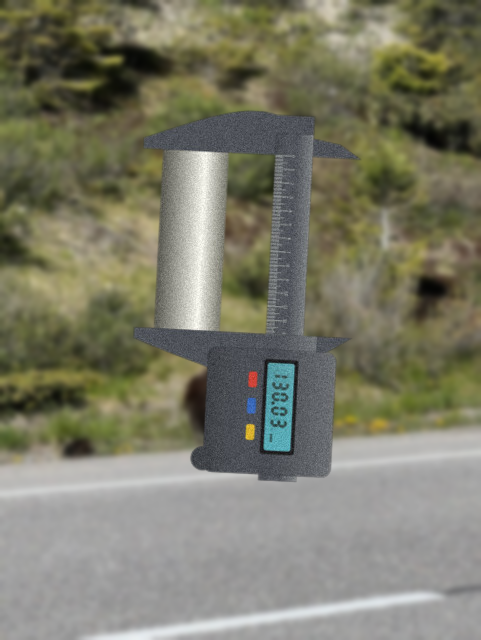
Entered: 130.03 mm
